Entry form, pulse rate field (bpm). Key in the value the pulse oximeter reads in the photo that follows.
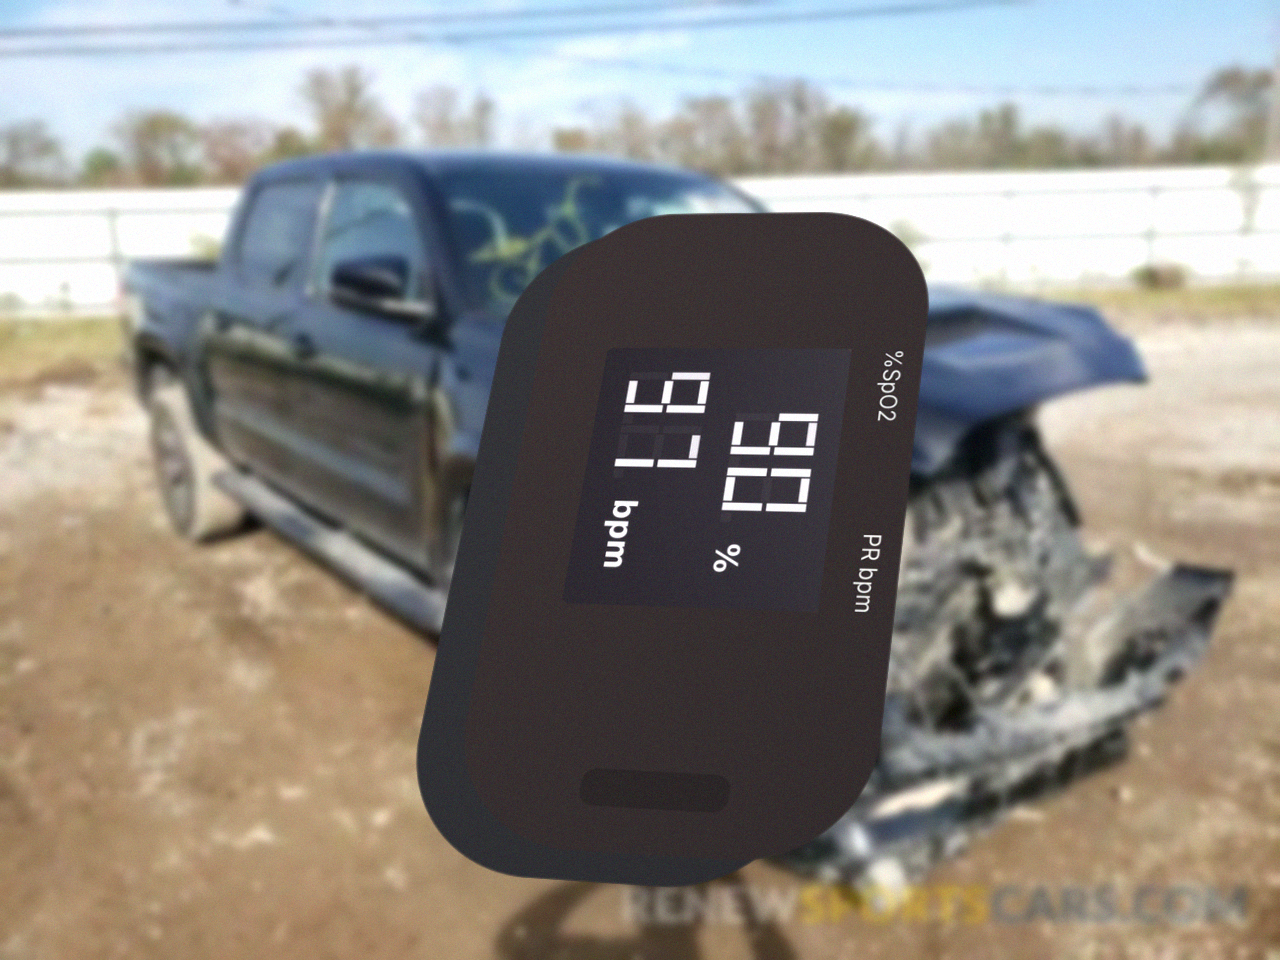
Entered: 97 bpm
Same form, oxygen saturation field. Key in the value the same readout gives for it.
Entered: 90 %
